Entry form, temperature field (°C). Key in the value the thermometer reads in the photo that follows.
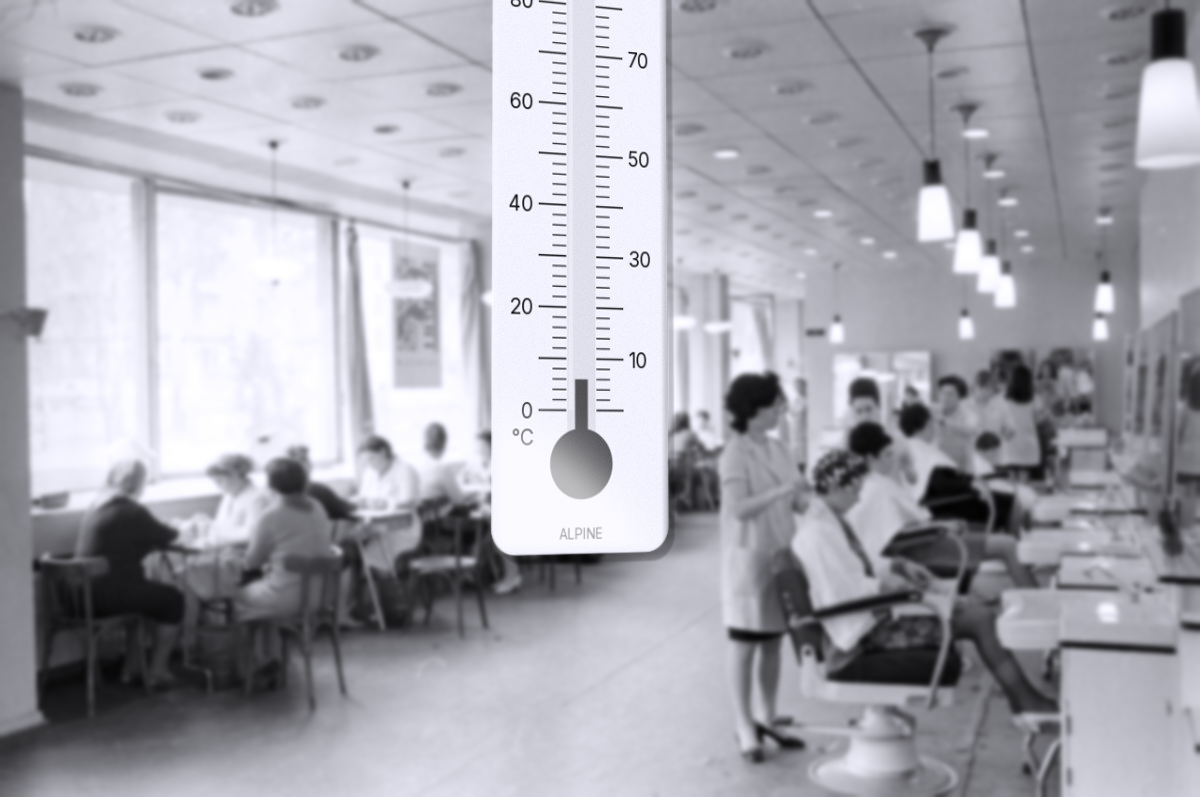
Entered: 6 °C
